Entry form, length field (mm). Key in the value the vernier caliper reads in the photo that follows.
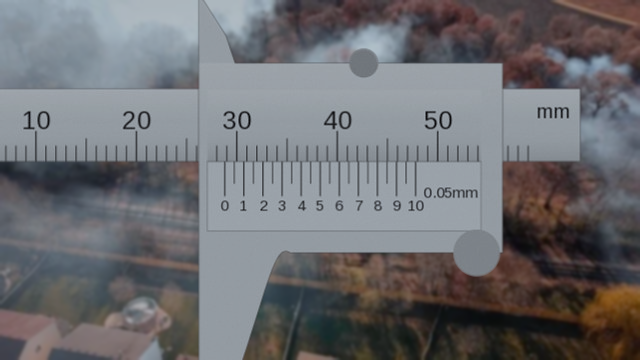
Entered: 28.8 mm
